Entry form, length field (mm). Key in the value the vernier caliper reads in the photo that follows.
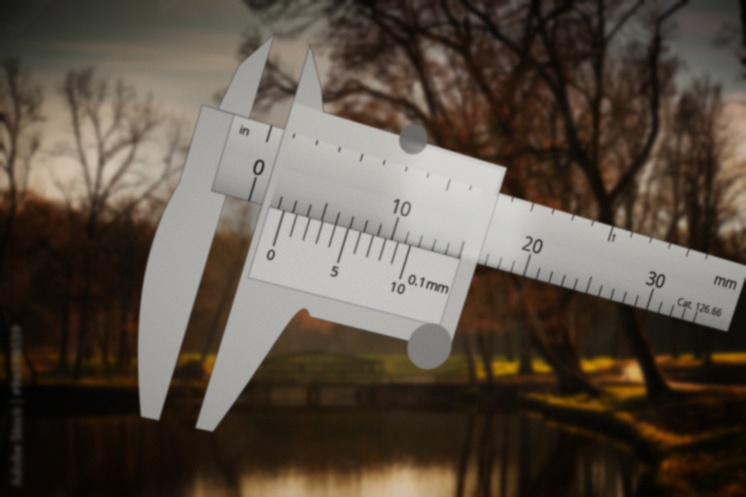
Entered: 2.4 mm
